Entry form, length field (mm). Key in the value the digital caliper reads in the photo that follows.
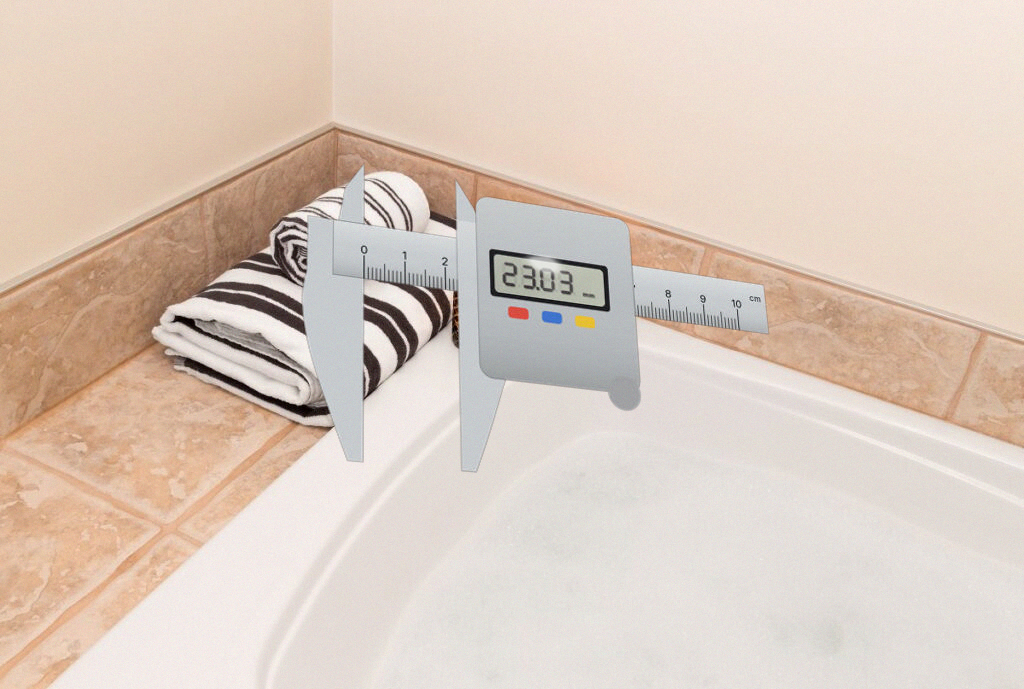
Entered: 23.03 mm
